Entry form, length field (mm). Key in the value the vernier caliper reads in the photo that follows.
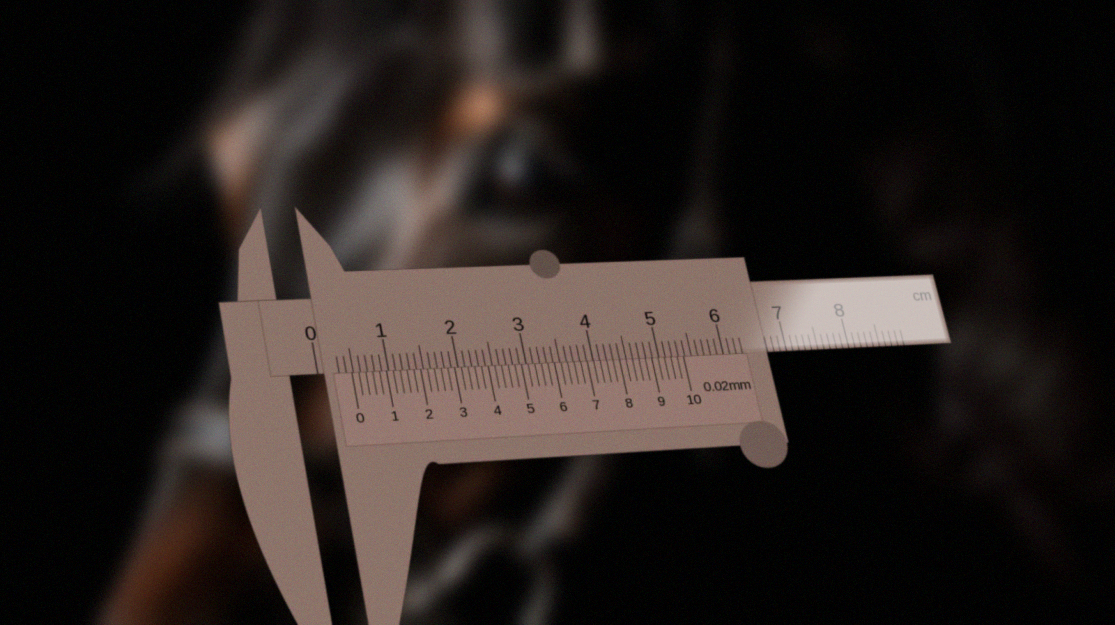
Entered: 4.8 mm
